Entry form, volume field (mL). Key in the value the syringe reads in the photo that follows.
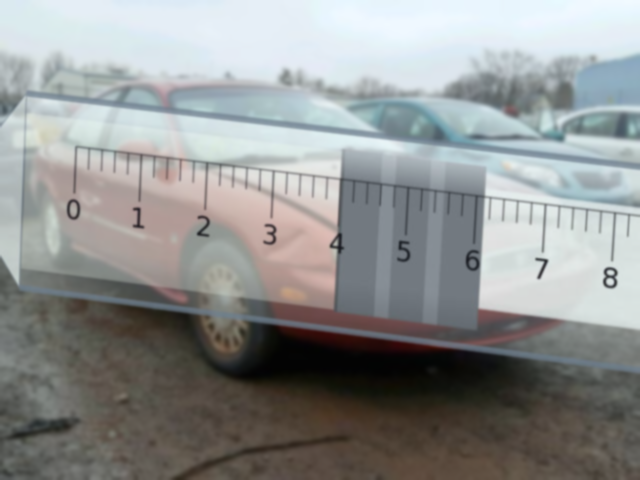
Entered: 4 mL
